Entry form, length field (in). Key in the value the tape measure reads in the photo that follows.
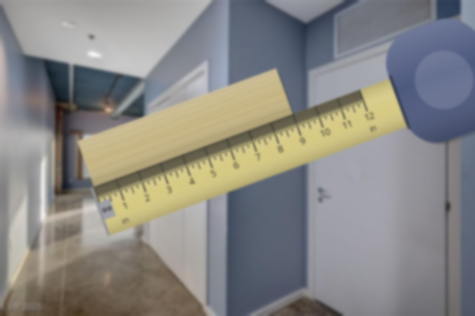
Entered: 9 in
